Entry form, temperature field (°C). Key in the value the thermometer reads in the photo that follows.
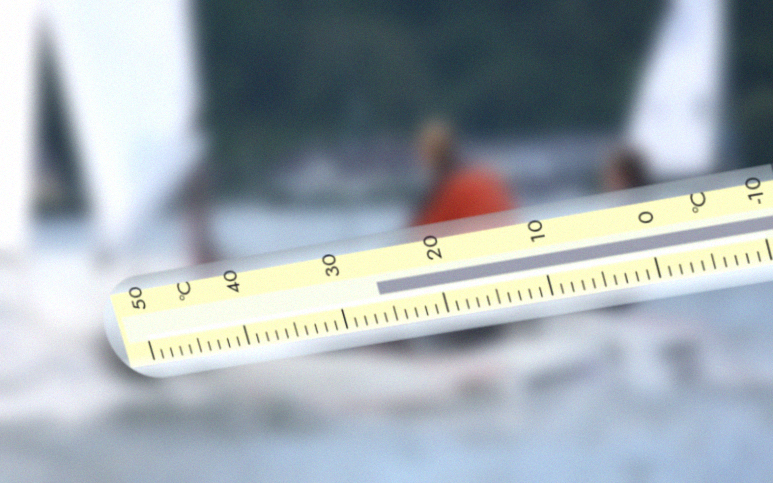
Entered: 26 °C
